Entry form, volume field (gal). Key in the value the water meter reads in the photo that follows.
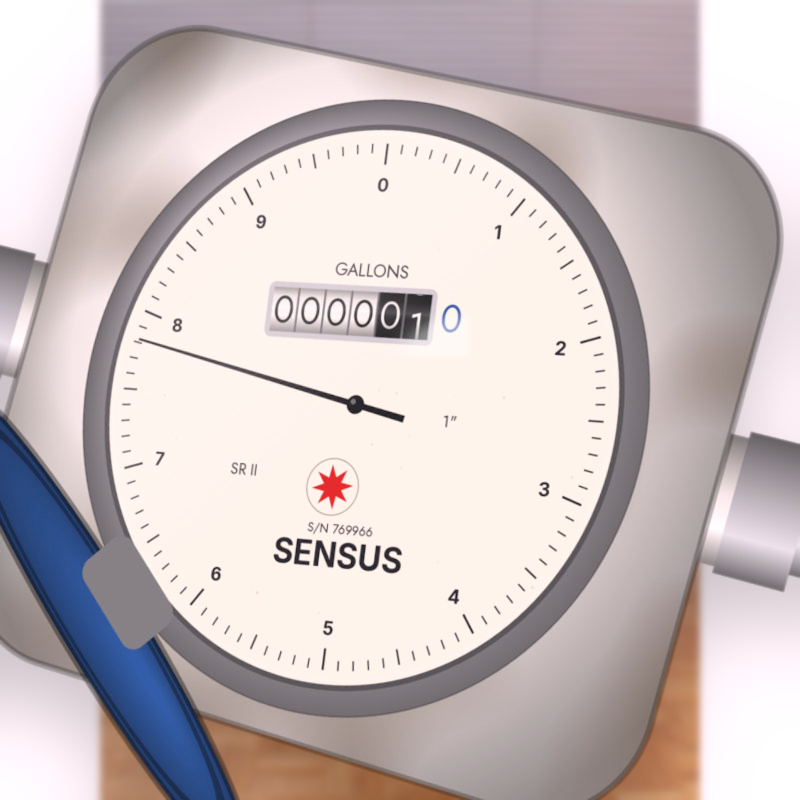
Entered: 7.8 gal
